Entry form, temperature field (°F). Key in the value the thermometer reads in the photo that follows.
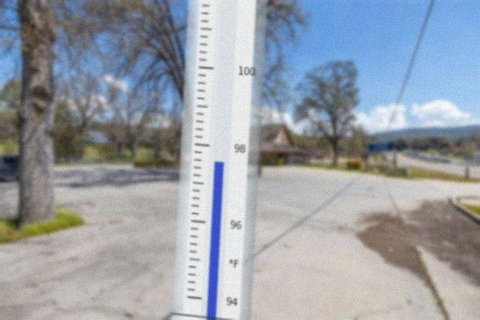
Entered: 97.6 °F
